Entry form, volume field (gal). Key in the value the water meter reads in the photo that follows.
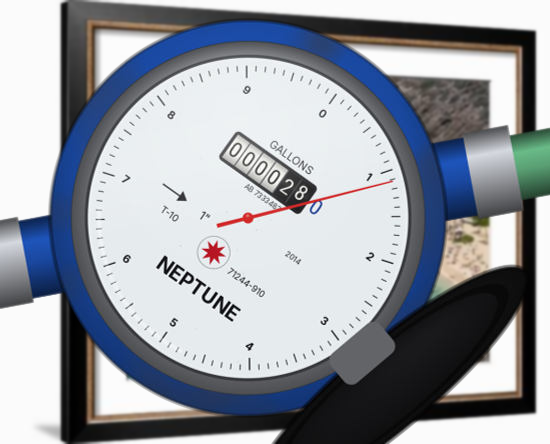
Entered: 281.1 gal
